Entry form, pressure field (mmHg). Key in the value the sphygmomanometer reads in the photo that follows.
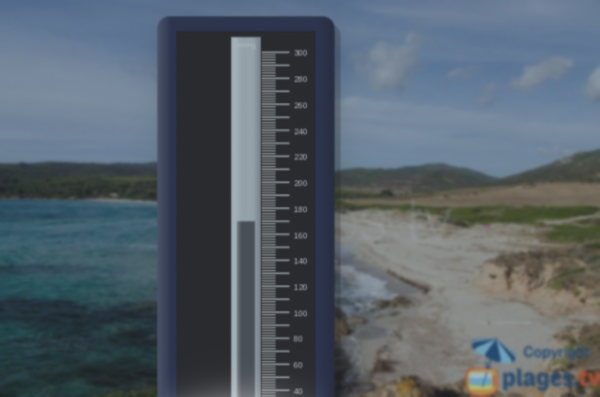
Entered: 170 mmHg
